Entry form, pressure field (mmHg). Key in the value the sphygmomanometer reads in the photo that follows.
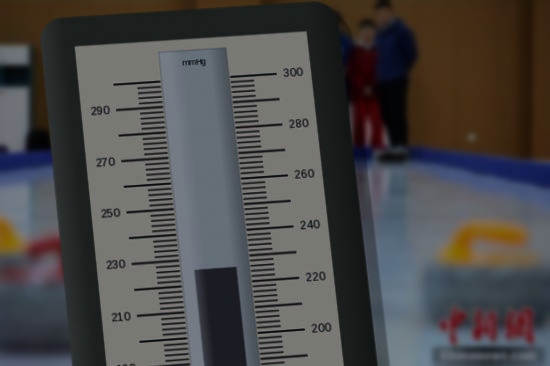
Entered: 226 mmHg
